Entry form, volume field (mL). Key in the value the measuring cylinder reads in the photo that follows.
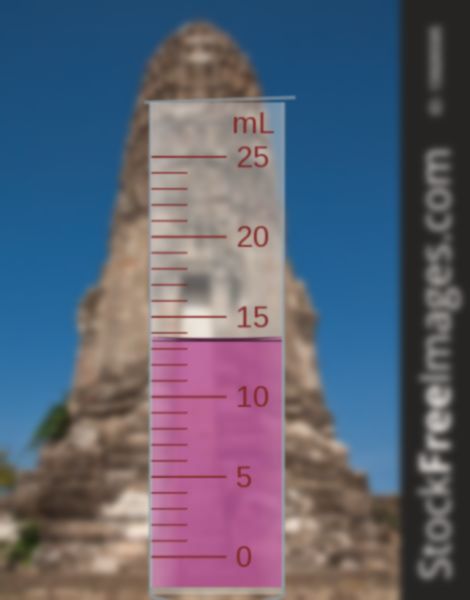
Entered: 13.5 mL
